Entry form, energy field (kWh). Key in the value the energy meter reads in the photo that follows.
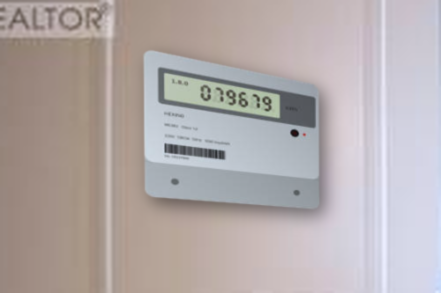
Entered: 79679 kWh
